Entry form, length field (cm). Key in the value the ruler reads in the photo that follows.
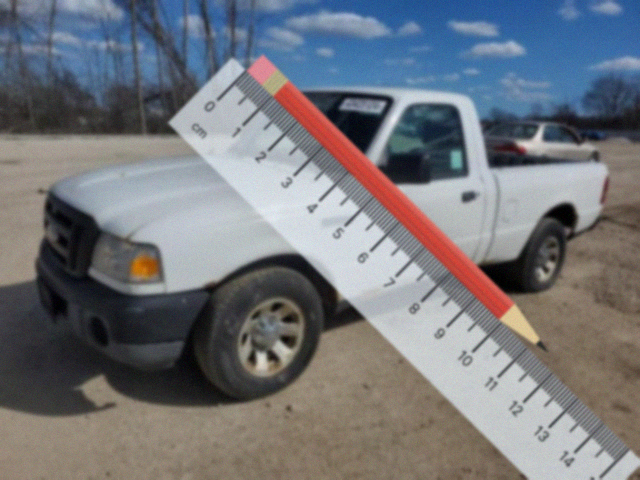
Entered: 11.5 cm
